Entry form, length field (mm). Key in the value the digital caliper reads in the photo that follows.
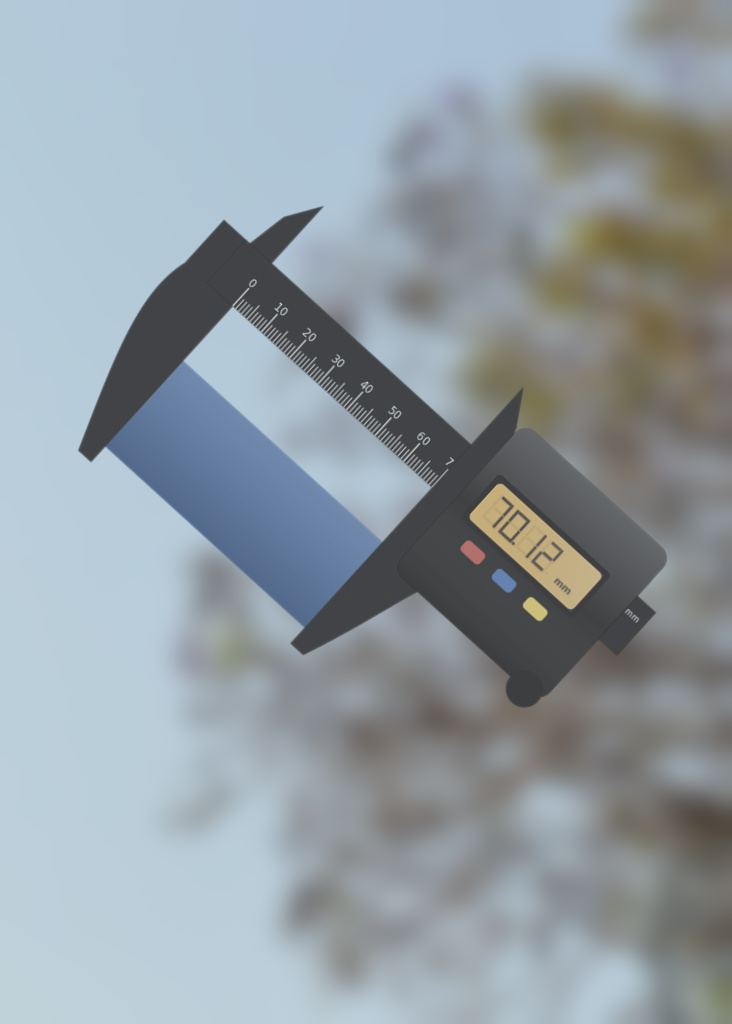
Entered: 70.12 mm
